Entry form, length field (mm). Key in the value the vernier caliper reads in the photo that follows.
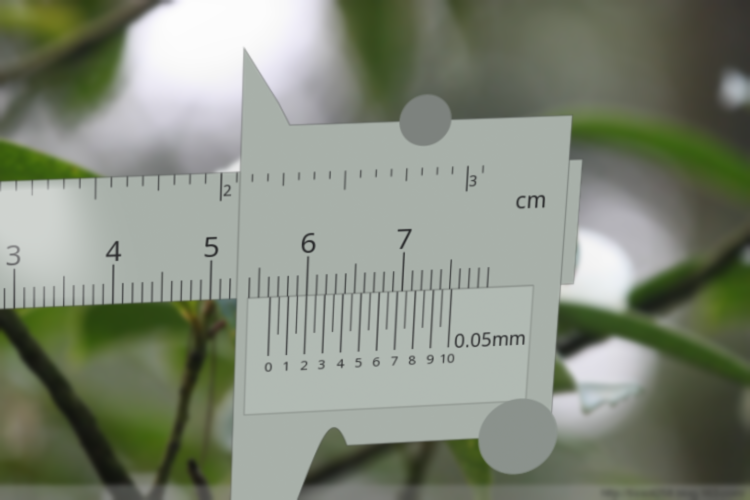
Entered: 56.2 mm
